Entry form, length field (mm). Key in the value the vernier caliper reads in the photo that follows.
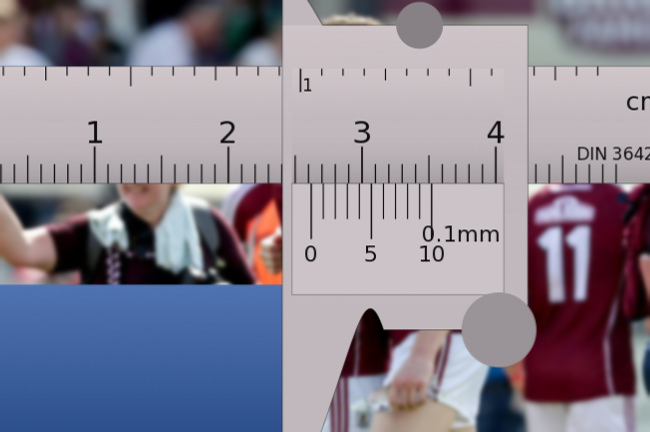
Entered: 26.2 mm
